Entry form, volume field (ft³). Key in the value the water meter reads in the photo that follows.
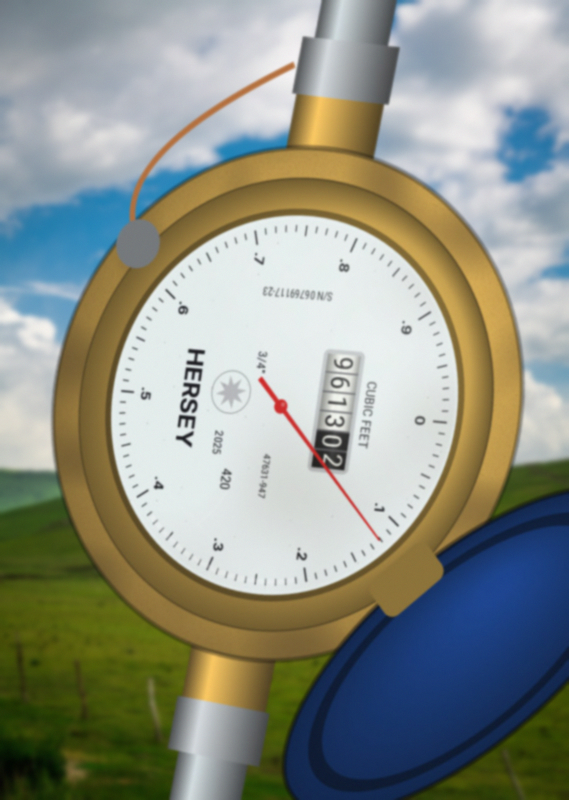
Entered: 961302.12 ft³
